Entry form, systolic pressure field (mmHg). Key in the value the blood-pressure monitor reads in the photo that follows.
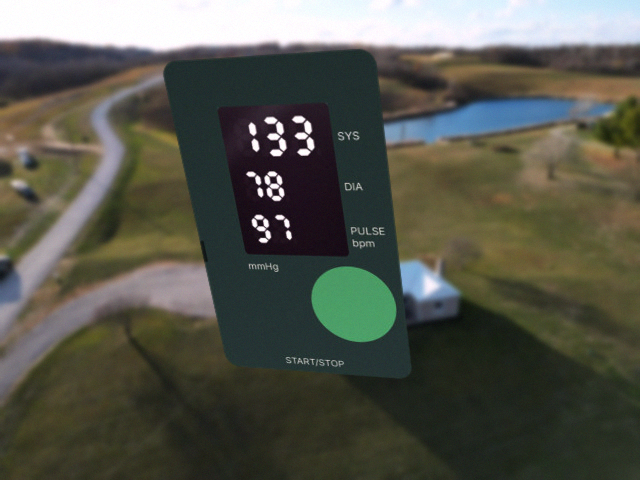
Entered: 133 mmHg
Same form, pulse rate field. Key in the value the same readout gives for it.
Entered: 97 bpm
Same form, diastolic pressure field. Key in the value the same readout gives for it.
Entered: 78 mmHg
